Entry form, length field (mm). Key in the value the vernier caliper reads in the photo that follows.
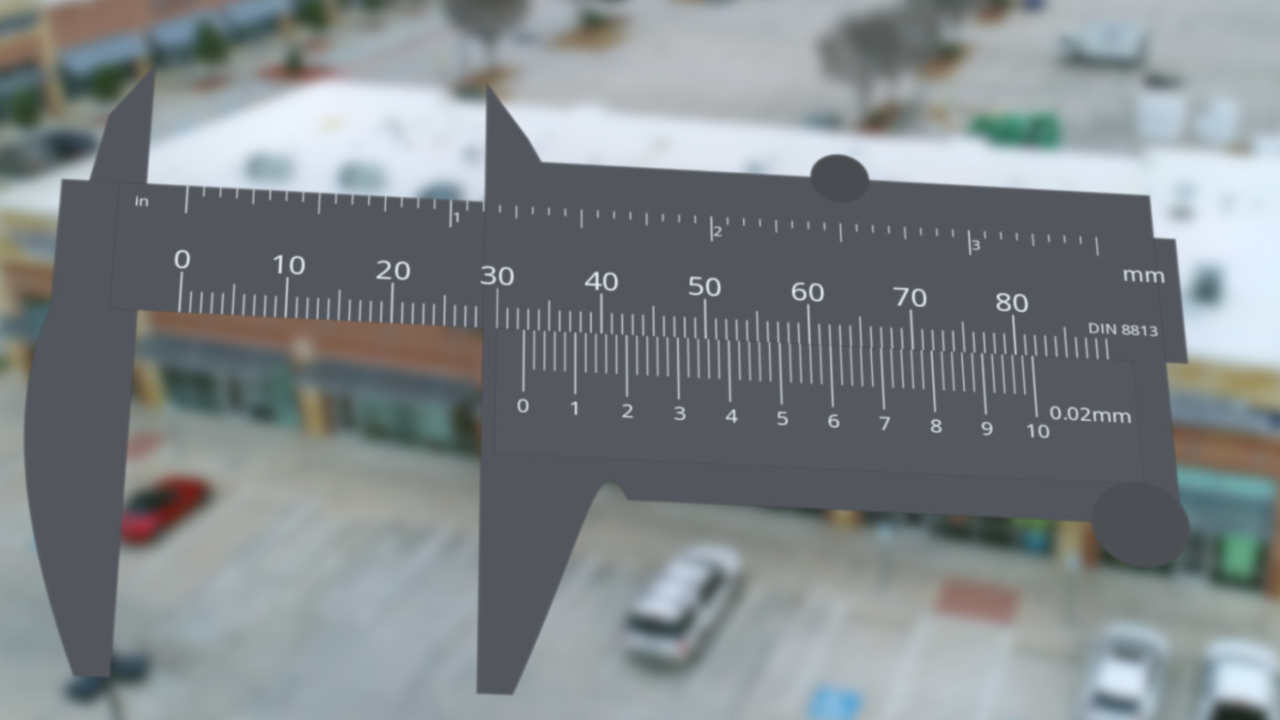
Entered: 32.6 mm
